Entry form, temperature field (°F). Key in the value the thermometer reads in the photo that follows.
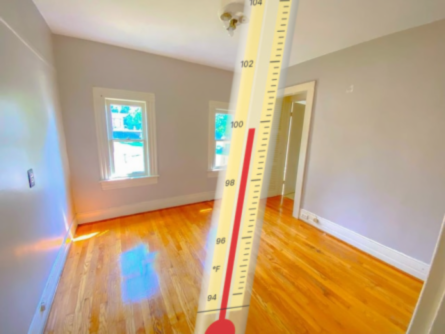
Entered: 99.8 °F
